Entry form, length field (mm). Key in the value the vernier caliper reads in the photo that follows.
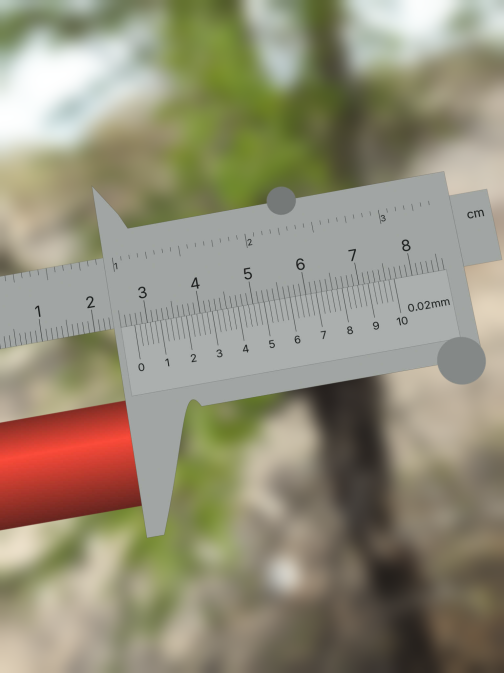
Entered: 27.6 mm
